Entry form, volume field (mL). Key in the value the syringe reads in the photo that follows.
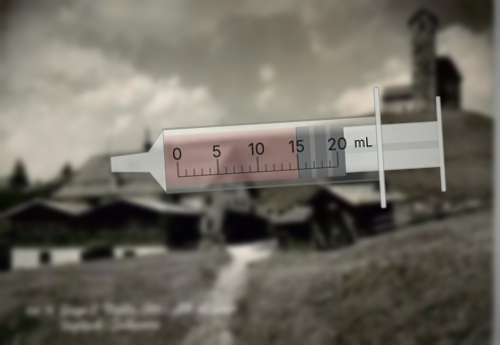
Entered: 15 mL
